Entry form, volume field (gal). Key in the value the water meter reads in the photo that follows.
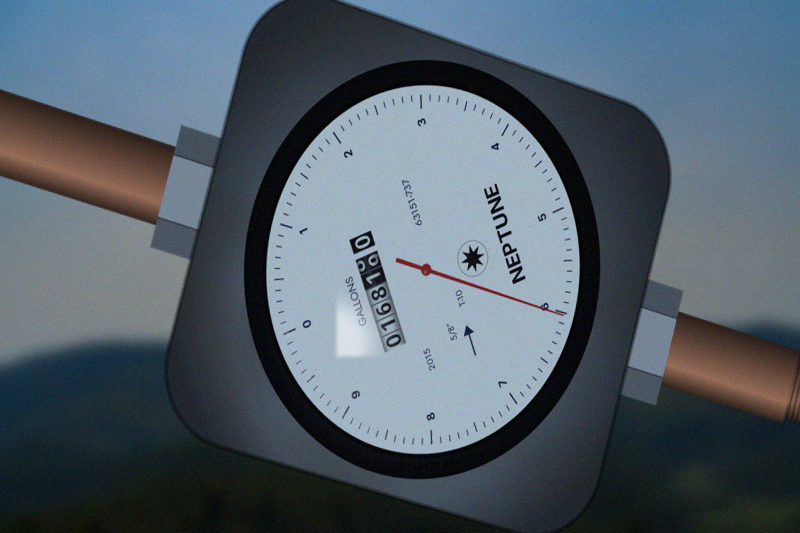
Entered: 168186.0 gal
